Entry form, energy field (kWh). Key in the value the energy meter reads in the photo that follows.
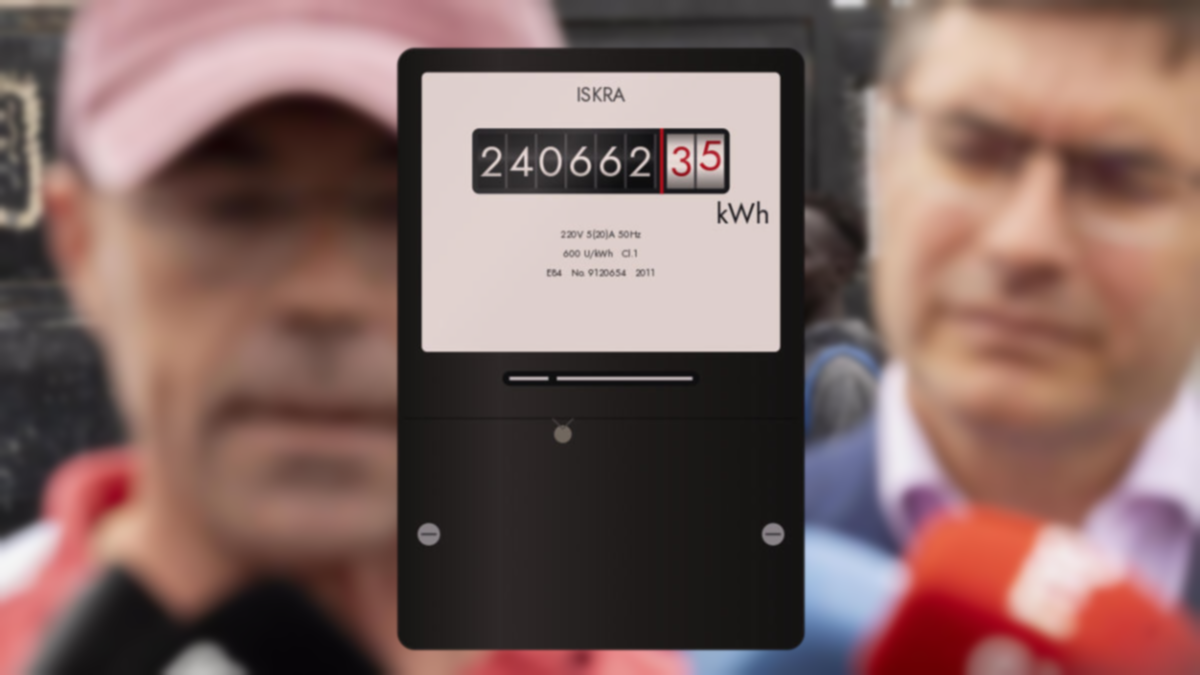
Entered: 240662.35 kWh
